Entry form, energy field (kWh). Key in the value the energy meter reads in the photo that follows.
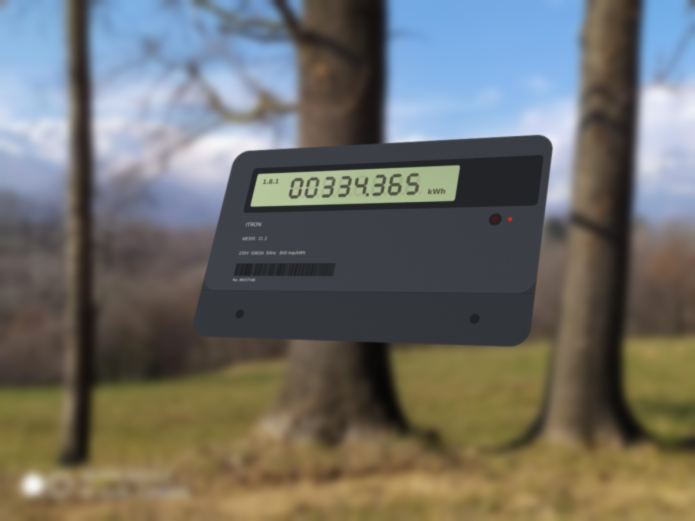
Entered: 334.365 kWh
